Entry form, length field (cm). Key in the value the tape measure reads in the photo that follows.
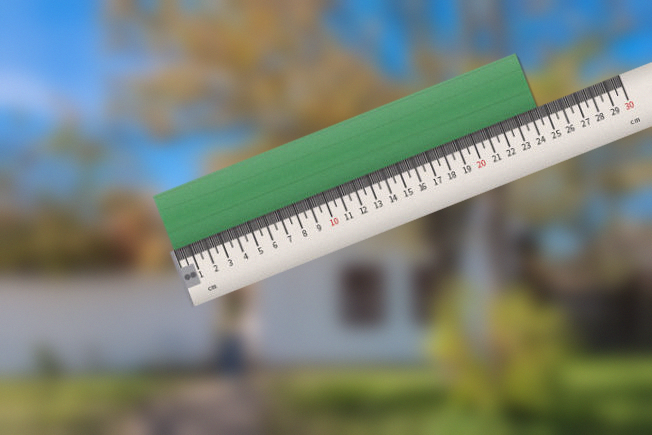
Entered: 24.5 cm
